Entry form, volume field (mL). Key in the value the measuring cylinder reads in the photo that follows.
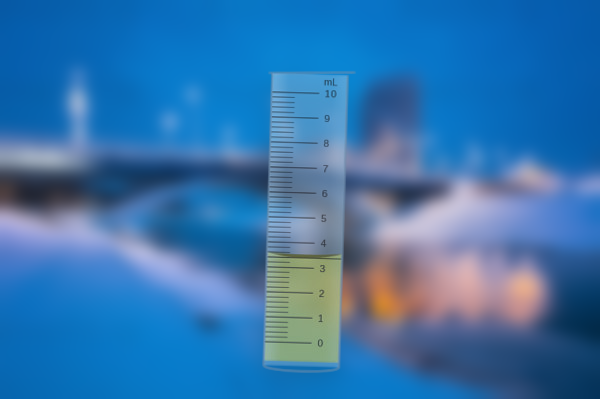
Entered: 3.4 mL
